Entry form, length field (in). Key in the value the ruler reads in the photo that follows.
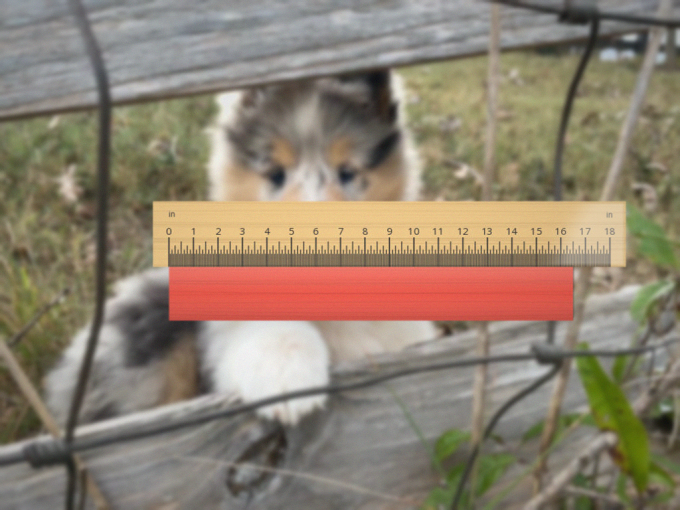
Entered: 16.5 in
